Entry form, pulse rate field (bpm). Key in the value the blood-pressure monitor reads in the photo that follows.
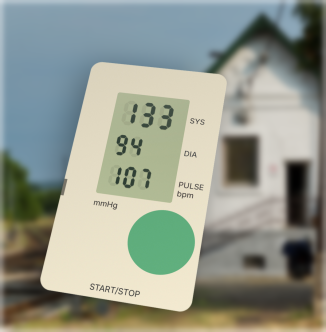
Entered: 107 bpm
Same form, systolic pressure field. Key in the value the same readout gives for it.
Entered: 133 mmHg
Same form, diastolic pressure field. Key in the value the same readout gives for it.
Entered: 94 mmHg
